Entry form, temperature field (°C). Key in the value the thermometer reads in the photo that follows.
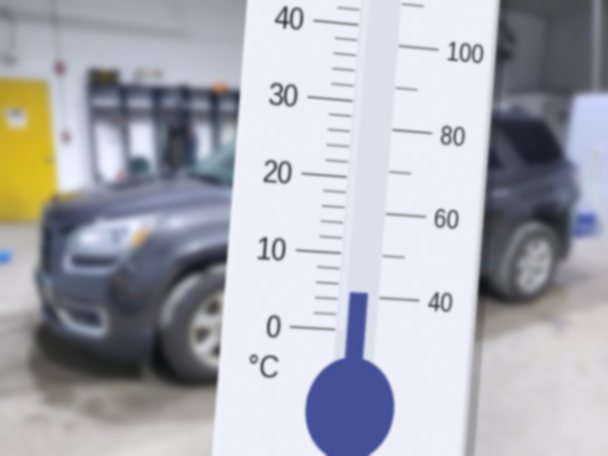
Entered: 5 °C
